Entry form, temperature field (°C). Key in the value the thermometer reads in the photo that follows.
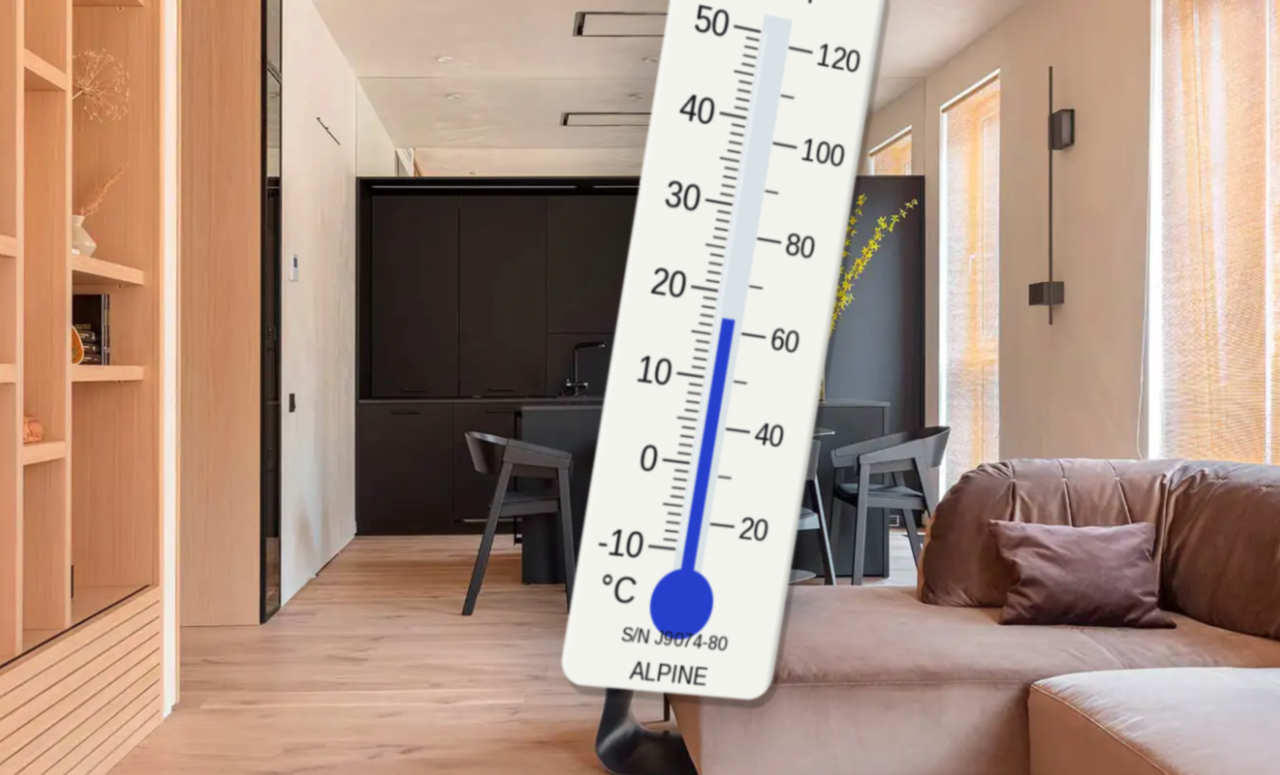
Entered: 17 °C
